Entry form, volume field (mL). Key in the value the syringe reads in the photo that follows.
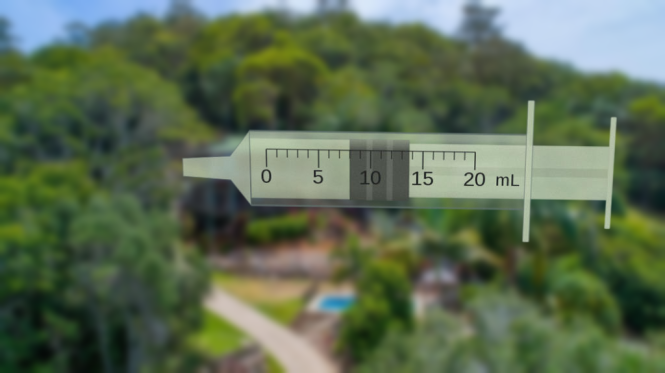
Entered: 8 mL
